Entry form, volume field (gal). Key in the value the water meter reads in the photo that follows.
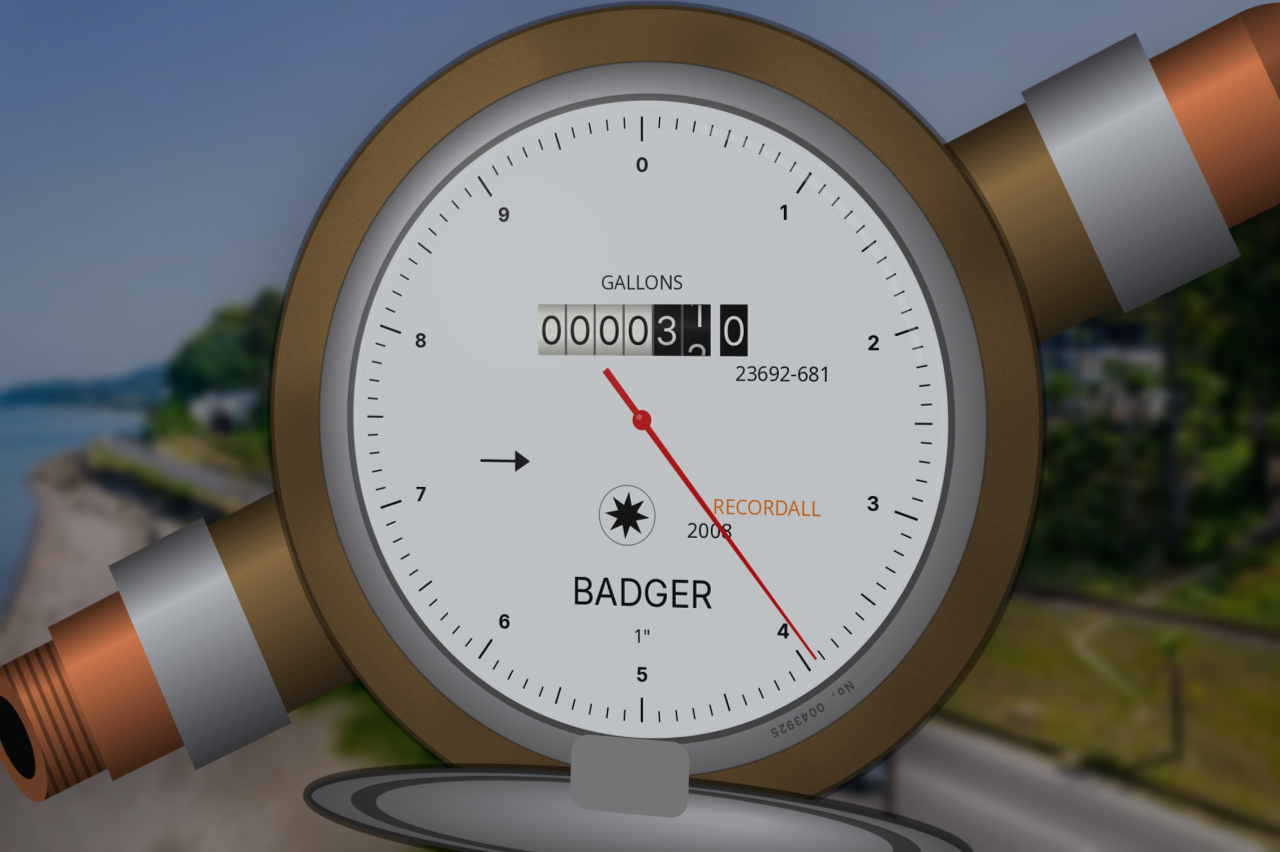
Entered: 313.9 gal
